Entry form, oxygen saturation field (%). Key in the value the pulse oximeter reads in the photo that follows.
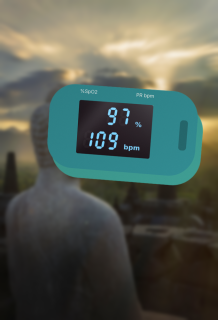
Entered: 97 %
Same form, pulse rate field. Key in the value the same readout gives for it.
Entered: 109 bpm
